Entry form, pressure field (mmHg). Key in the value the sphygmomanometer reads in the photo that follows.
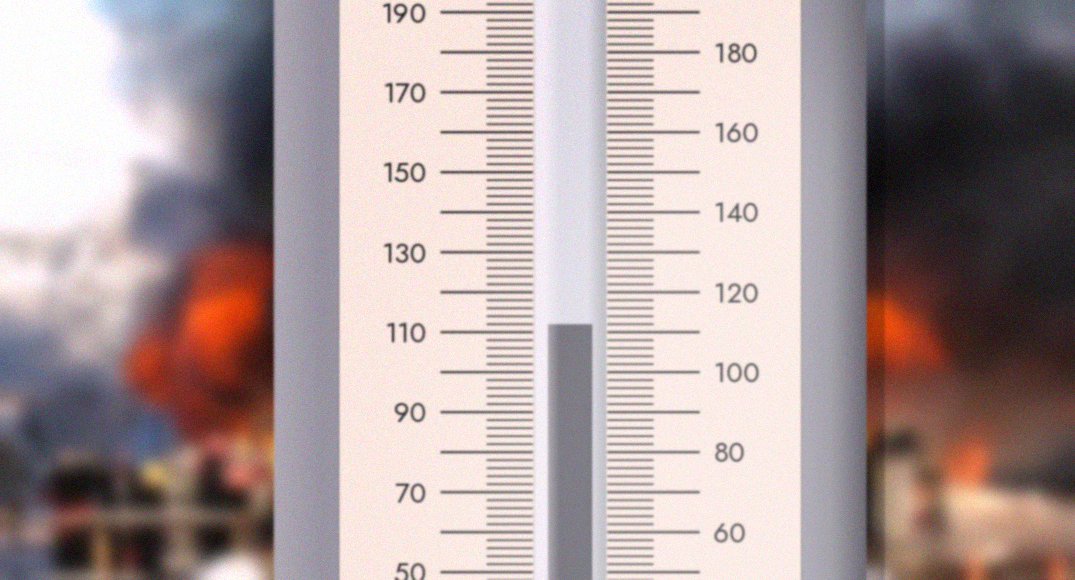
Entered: 112 mmHg
